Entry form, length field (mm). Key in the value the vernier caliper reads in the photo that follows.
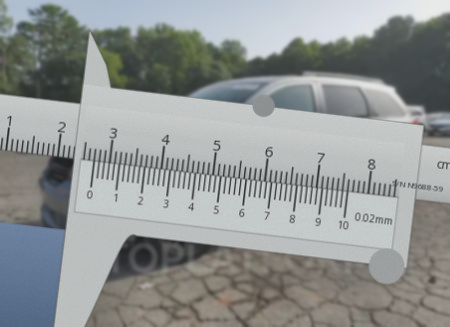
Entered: 27.0 mm
